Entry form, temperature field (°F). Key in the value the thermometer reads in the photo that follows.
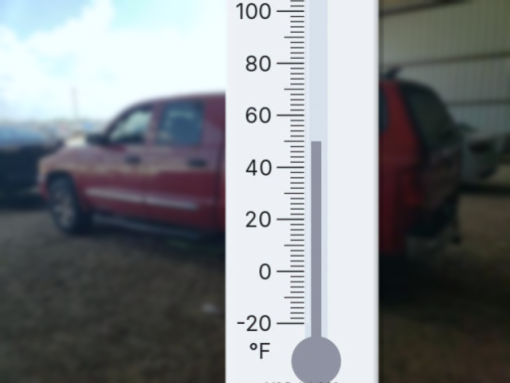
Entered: 50 °F
